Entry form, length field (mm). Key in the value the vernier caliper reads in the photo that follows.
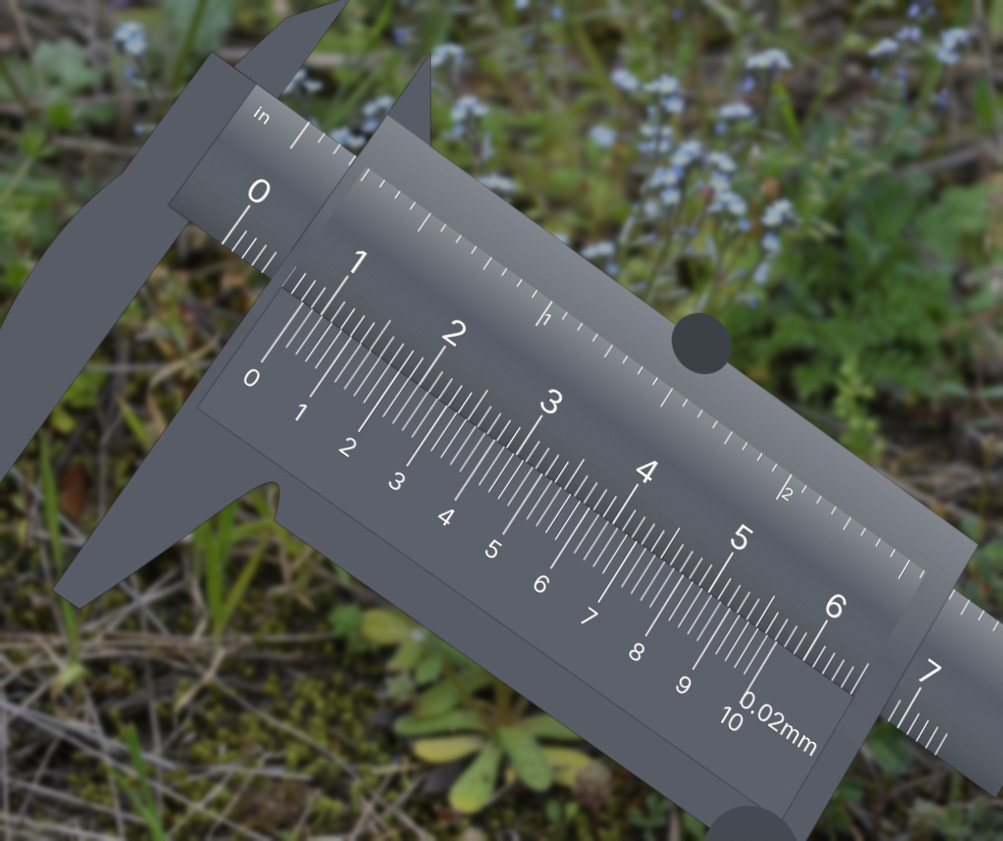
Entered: 8.2 mm
